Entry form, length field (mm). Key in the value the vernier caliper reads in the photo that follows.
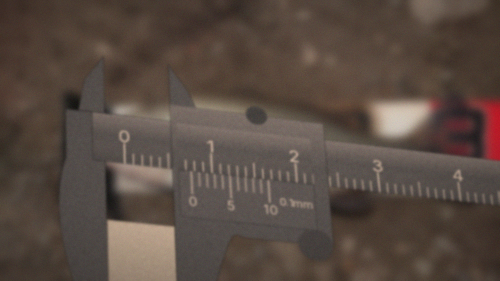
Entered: 7.6 mm
